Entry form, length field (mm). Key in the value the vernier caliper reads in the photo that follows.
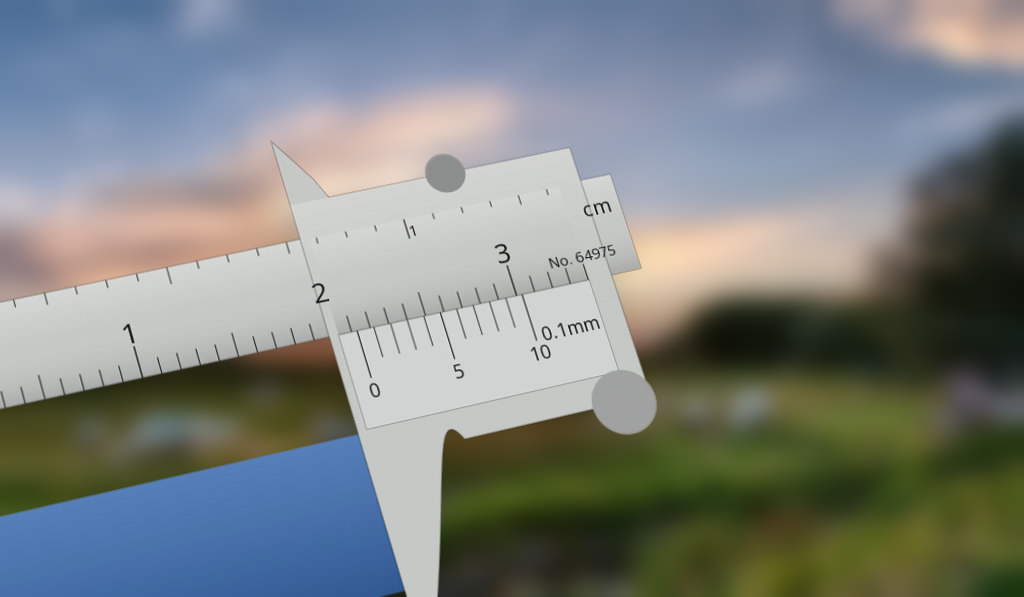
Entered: 21.3 mm
